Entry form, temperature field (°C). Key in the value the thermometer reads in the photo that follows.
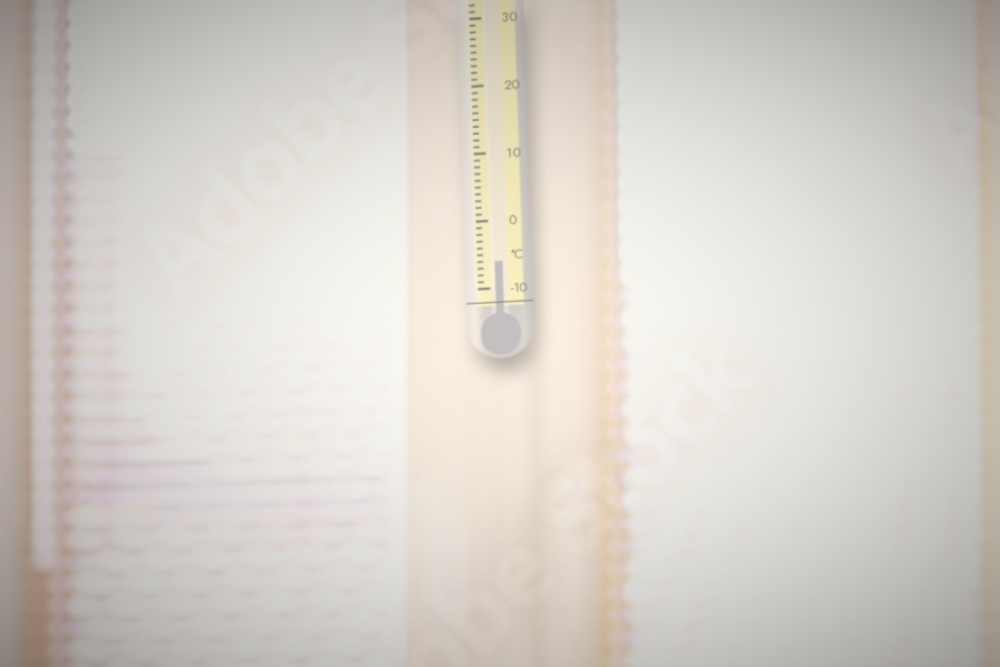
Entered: -6 °C
